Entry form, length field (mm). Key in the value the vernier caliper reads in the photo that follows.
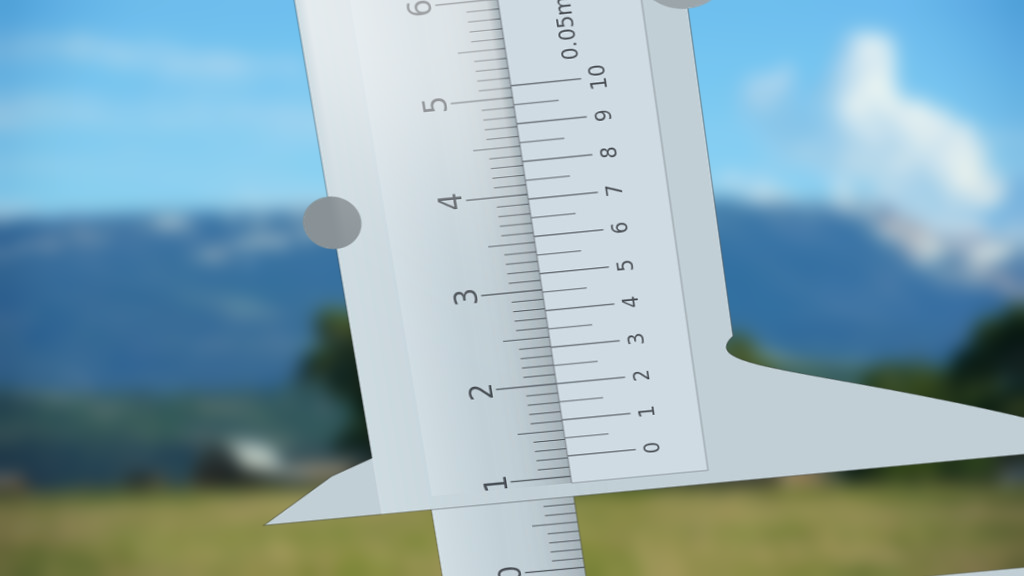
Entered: 12.2 mm
